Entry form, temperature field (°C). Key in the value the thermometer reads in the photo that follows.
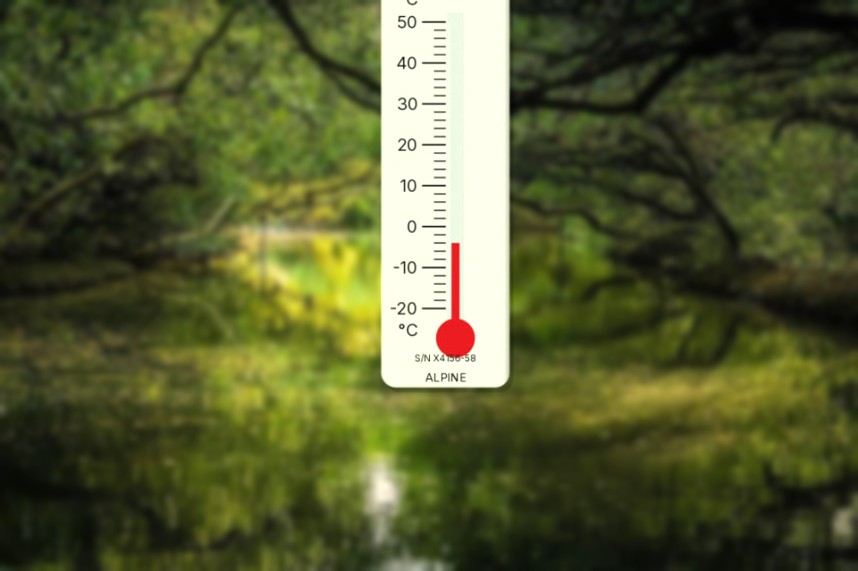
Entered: -4 °C
